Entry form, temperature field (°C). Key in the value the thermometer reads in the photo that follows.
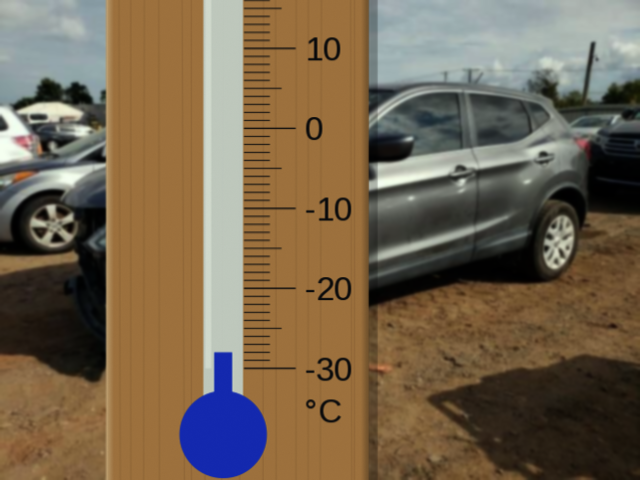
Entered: -28 °C
